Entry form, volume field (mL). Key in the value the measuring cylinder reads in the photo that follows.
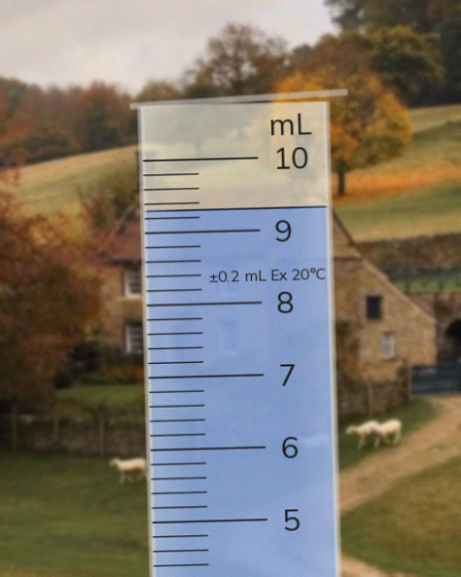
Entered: 9.3 mL
